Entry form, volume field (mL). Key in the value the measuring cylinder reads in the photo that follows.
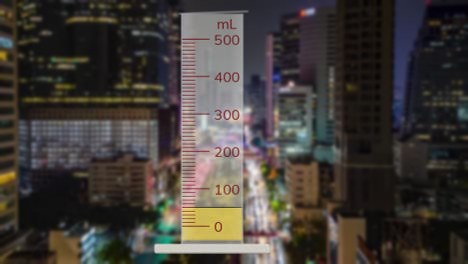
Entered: 50 mL
